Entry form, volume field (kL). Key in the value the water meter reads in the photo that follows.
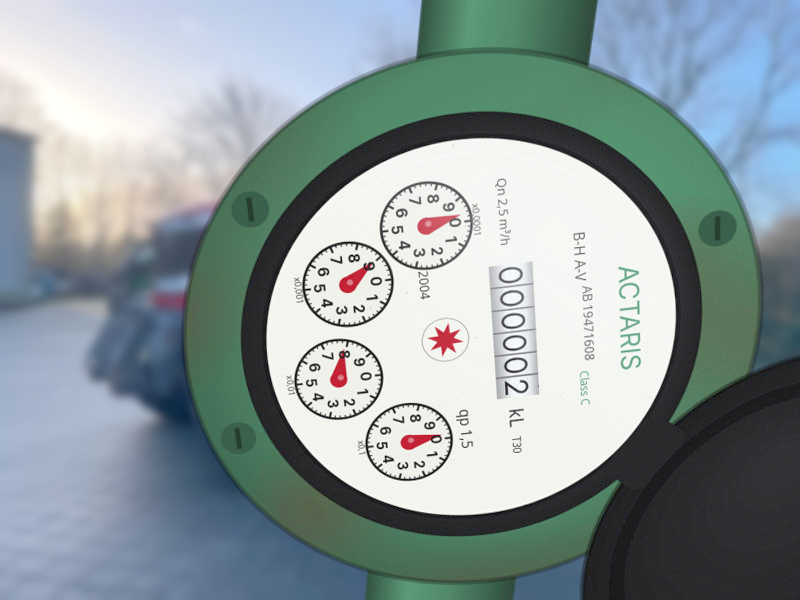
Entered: 1.9789 kL
